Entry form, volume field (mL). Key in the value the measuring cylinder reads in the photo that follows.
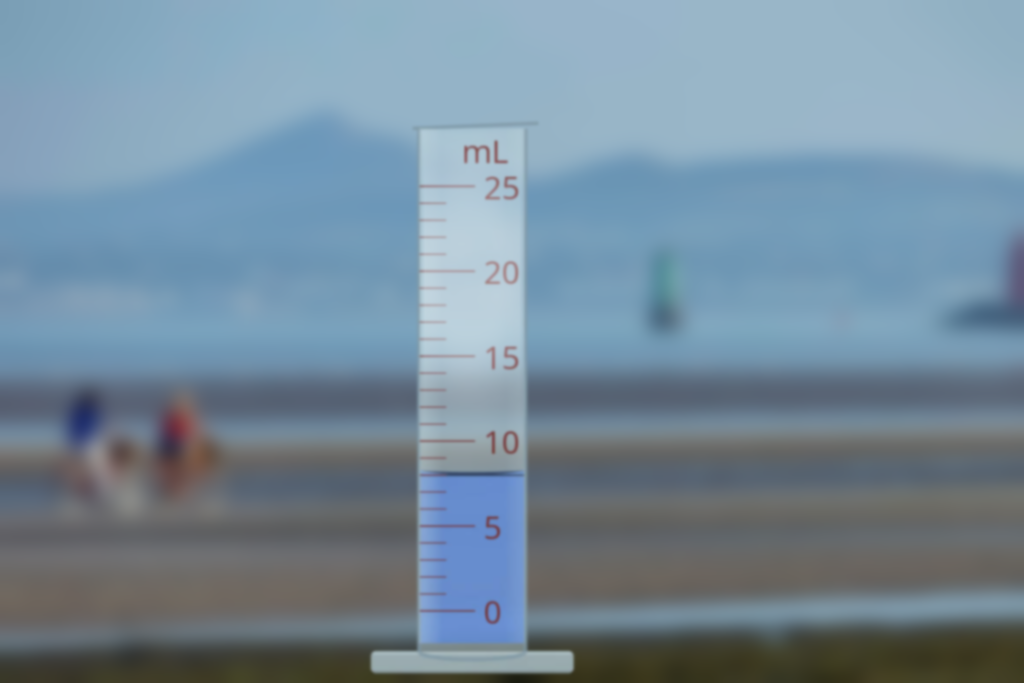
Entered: 8 mL
